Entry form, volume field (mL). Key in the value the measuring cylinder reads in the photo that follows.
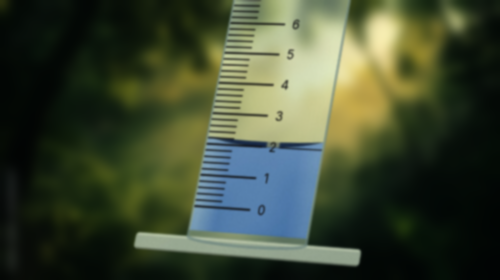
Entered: 2 mL
